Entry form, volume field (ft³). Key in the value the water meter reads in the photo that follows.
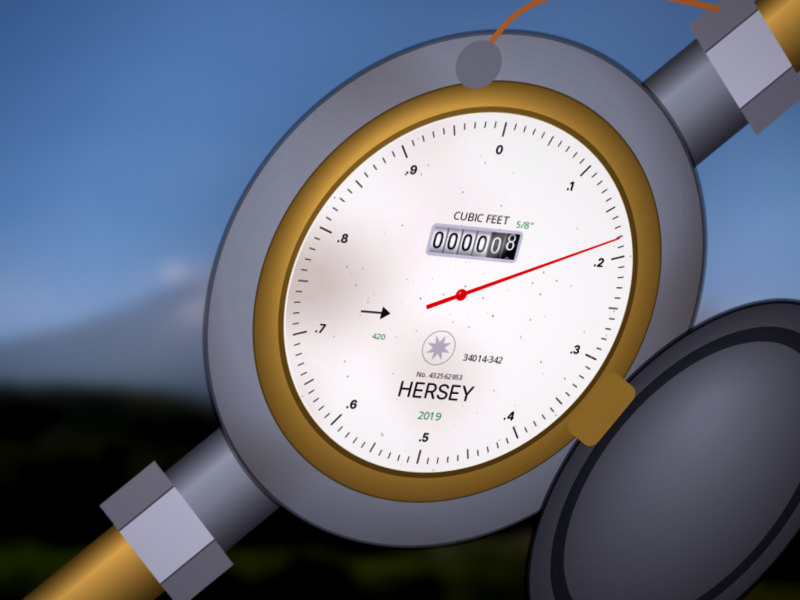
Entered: 8.18 ft³
